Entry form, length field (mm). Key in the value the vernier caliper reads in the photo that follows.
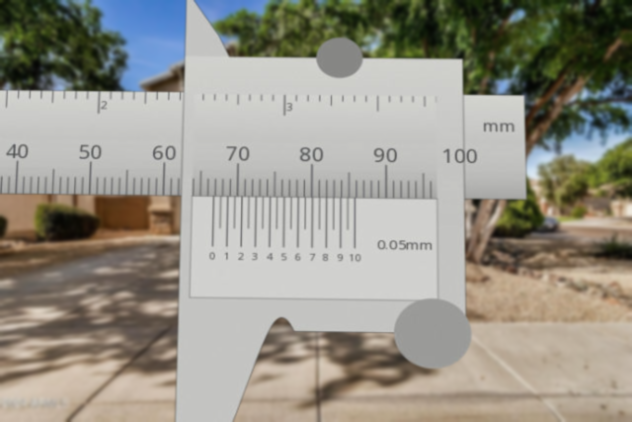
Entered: 66.8 mm
